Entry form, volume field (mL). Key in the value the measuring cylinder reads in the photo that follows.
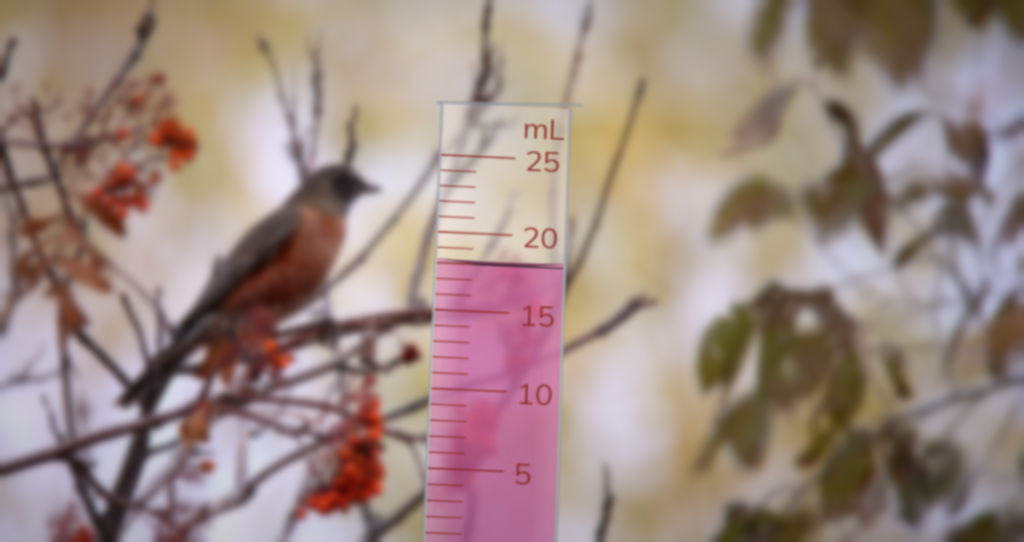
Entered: 18 mL
